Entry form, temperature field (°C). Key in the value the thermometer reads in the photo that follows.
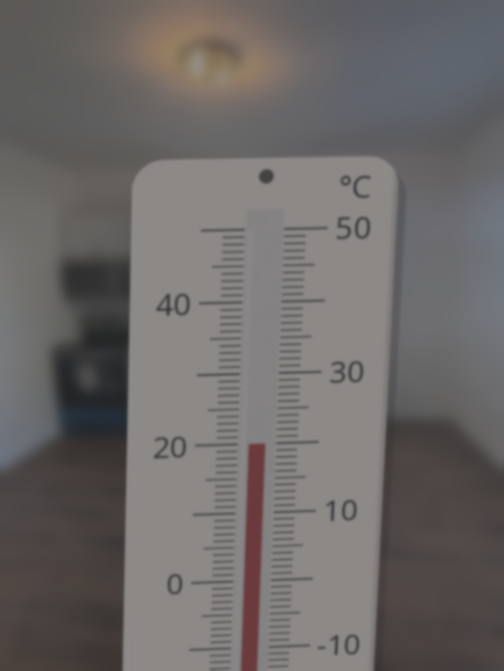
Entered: 20 °C
